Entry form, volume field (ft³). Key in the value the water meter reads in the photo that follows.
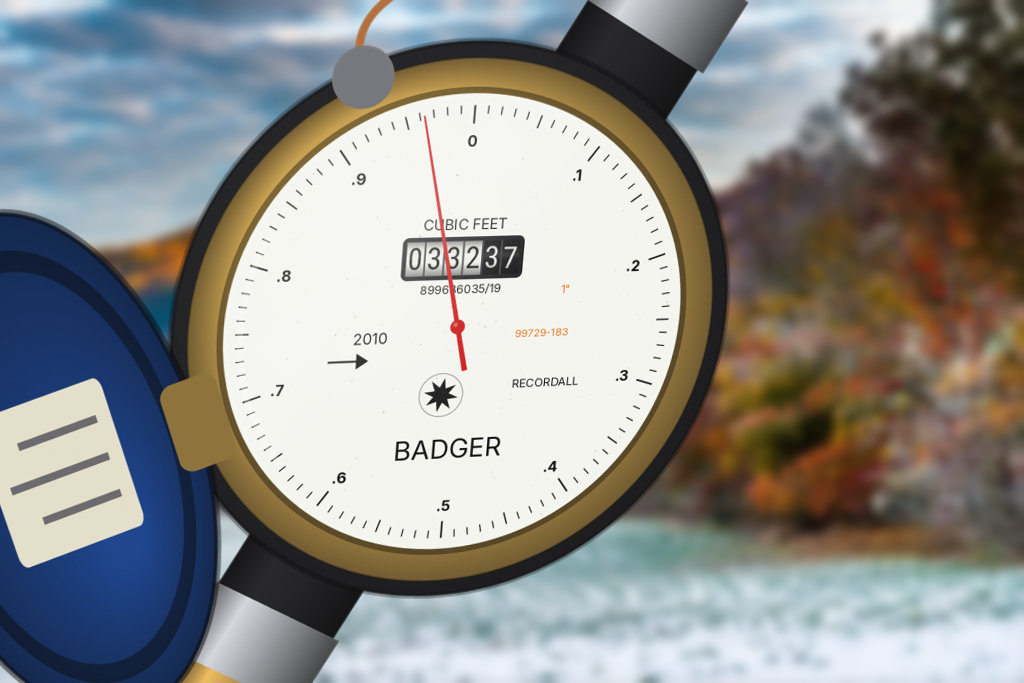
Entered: 33236.96 ft³
